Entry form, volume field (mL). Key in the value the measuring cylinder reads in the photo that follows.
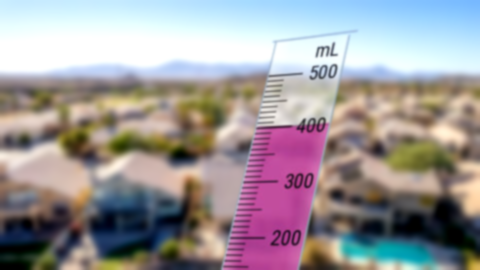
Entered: 400 mL
